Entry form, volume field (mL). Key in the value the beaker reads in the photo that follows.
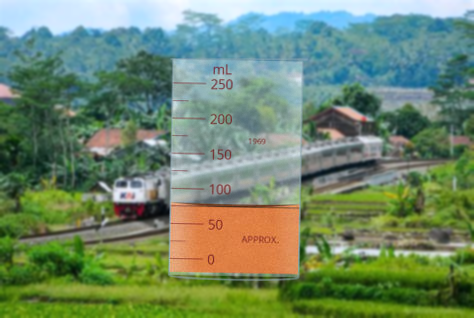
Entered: 75 mL
